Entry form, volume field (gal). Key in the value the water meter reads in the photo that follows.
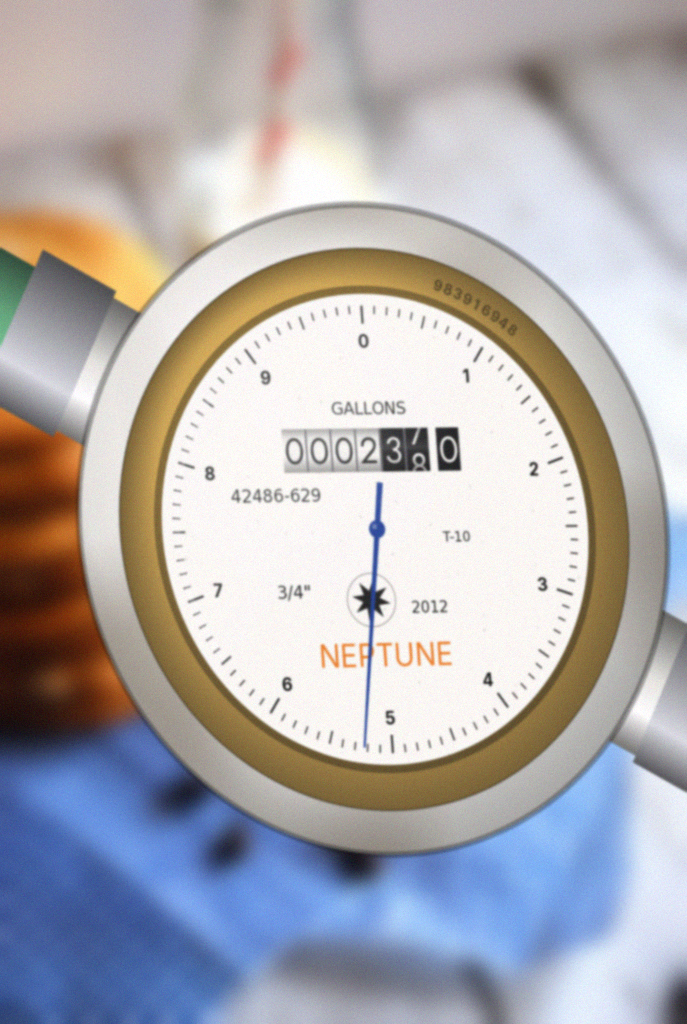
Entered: 2375.2 gal
